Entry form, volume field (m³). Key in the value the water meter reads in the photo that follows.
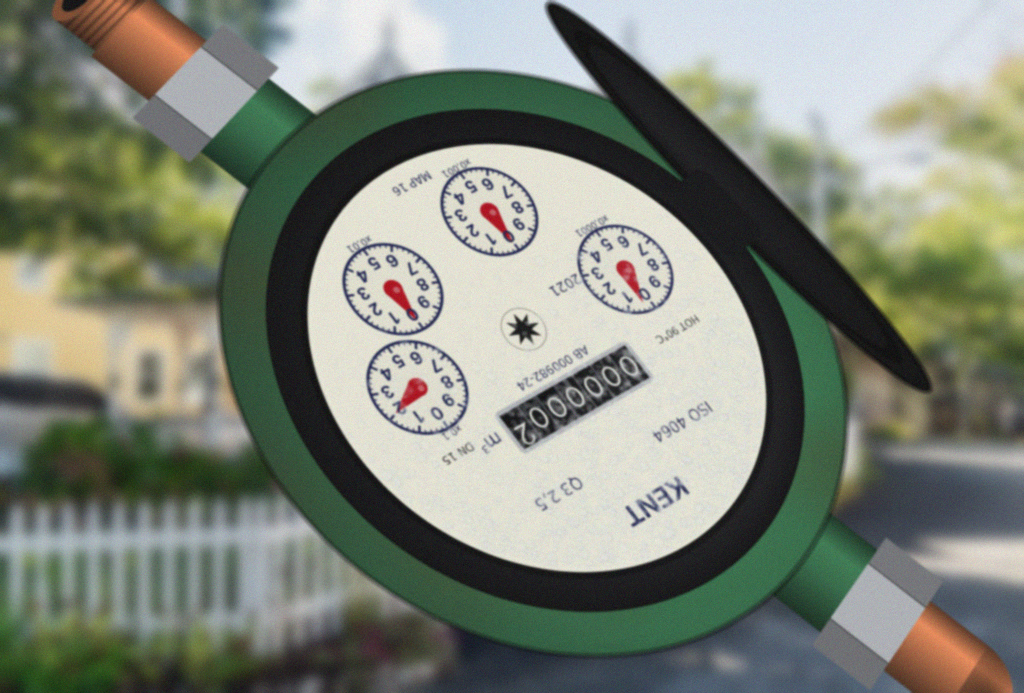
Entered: 2.2000 m³
